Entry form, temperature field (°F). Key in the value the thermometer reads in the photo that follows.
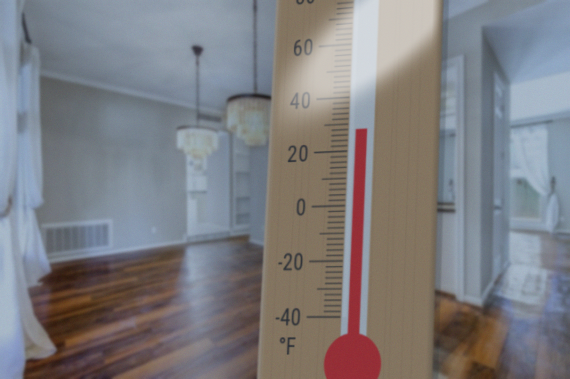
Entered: 28 °F
